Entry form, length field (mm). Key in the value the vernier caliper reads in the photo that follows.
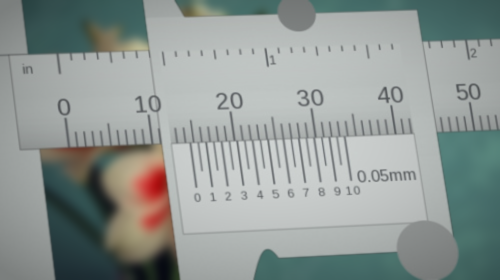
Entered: 14.6 mm
